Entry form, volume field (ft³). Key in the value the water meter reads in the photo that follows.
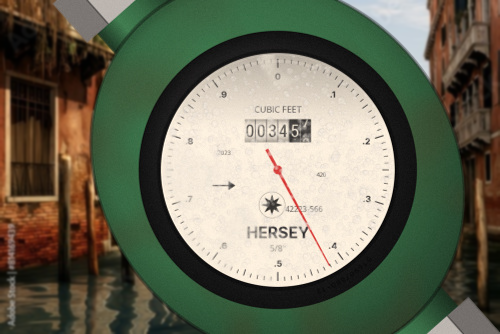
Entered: 3457.42 ft³
